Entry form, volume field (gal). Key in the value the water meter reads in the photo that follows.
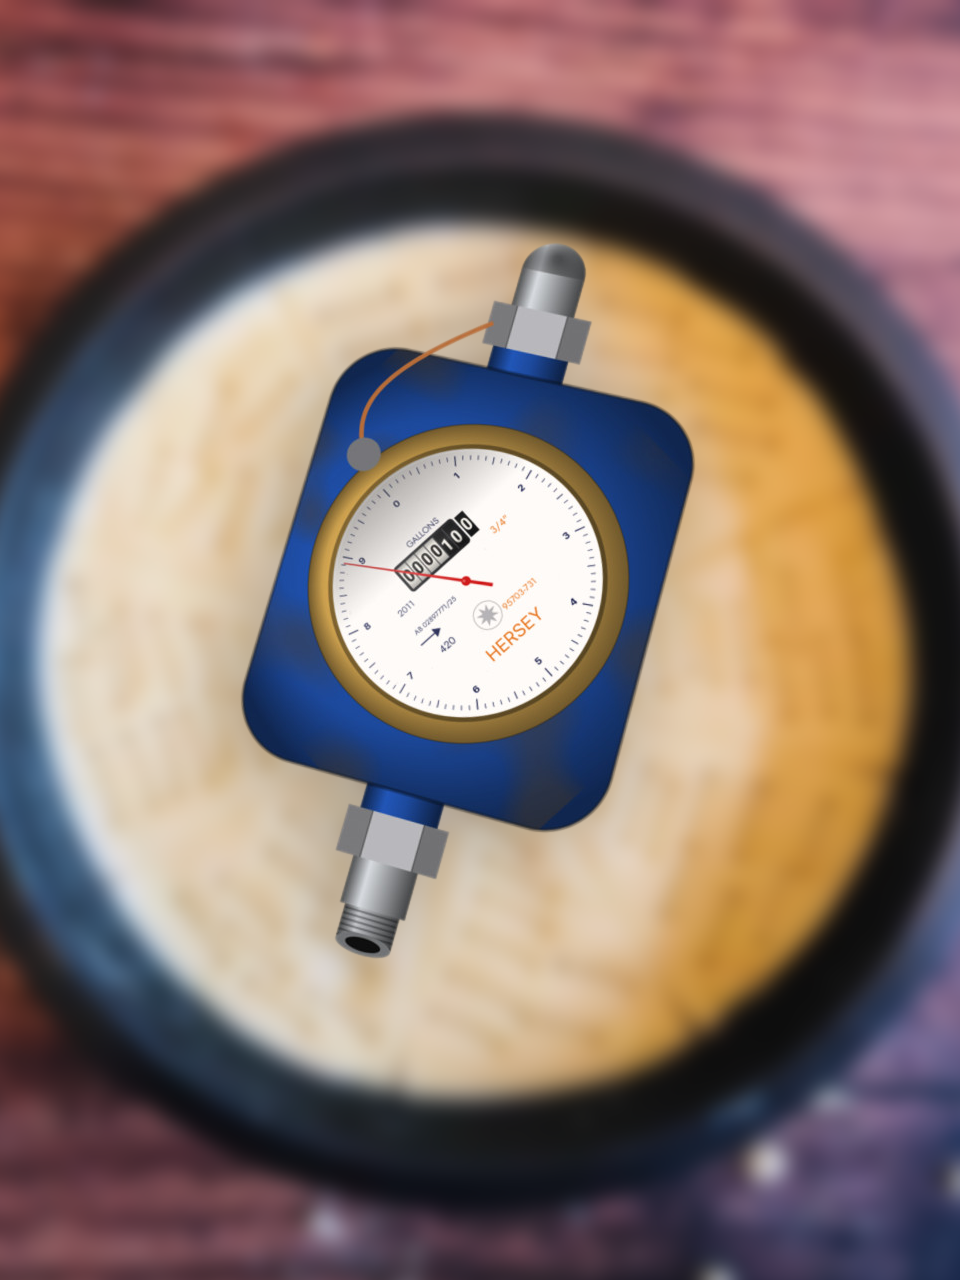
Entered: 98.9 gal
